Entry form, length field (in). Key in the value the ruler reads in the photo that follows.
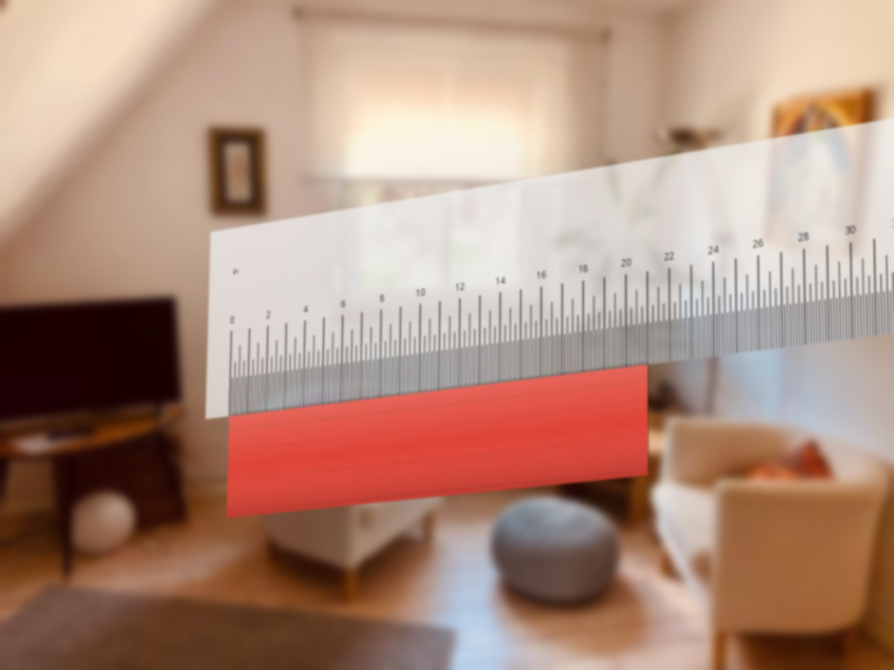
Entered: 21 in
